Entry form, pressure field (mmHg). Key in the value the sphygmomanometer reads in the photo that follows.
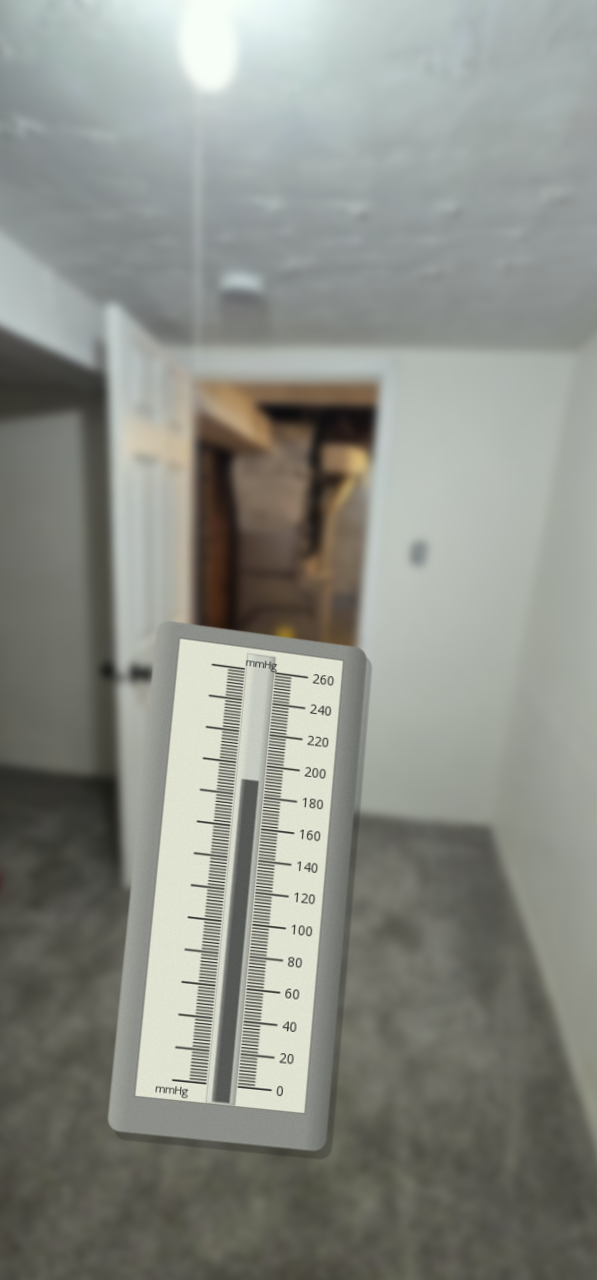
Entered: 190 mmHg
